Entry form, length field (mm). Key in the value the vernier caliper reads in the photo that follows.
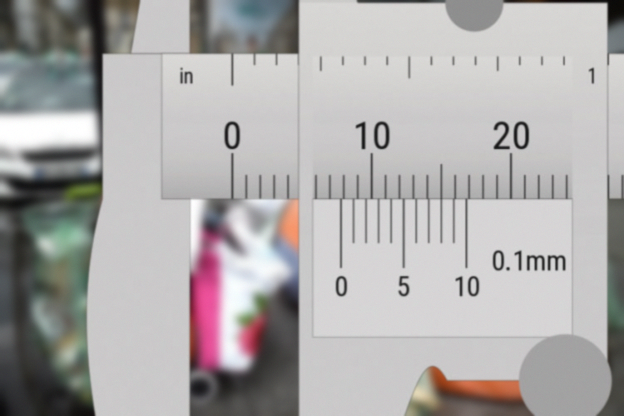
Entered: 7.8 mm
